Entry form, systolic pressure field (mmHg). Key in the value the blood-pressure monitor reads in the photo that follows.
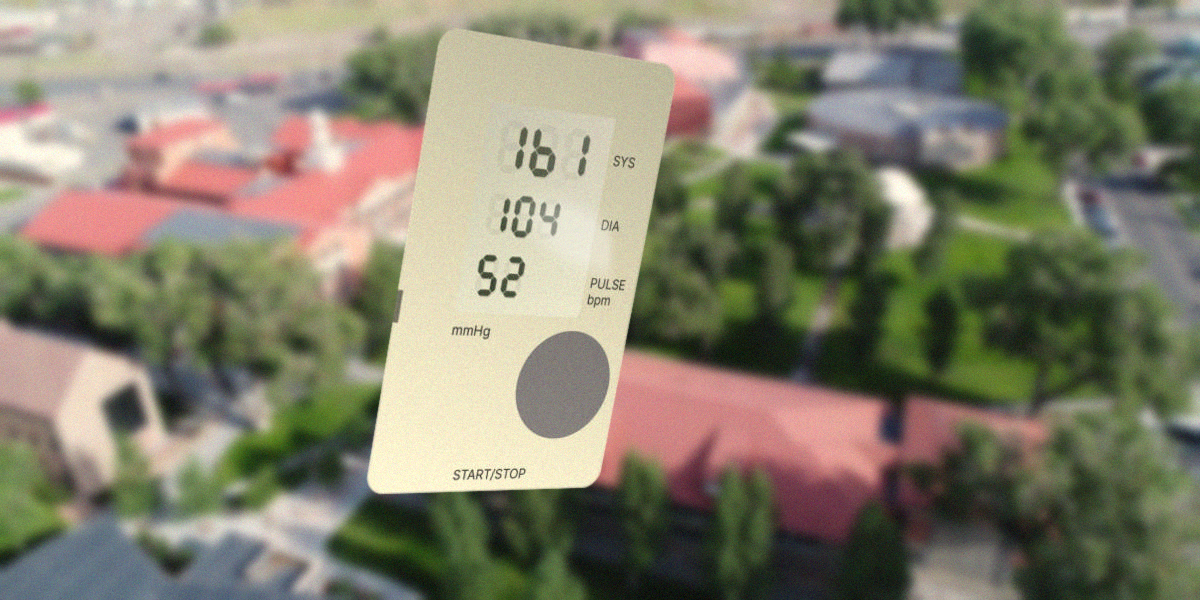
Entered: 161 mmHg
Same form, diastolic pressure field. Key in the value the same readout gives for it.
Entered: 104 mmHg
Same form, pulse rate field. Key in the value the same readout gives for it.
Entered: 52 bpm
